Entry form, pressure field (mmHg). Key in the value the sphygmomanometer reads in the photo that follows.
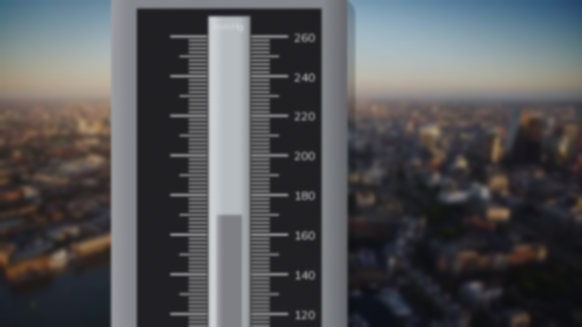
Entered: 170 mmHg
